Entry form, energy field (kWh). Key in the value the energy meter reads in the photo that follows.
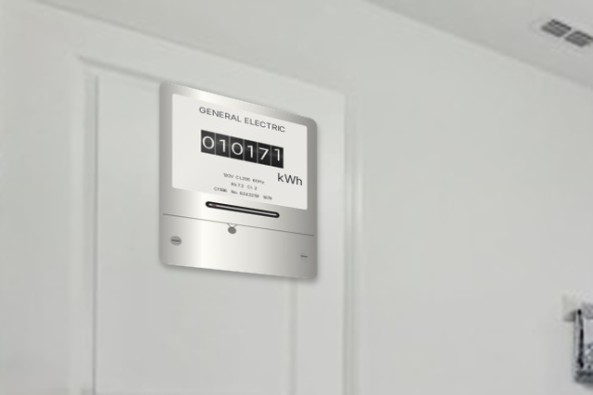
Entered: 10171 kWh
